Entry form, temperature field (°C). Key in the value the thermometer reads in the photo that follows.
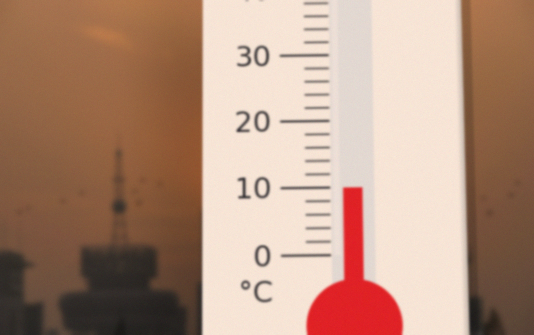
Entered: 10 °C
